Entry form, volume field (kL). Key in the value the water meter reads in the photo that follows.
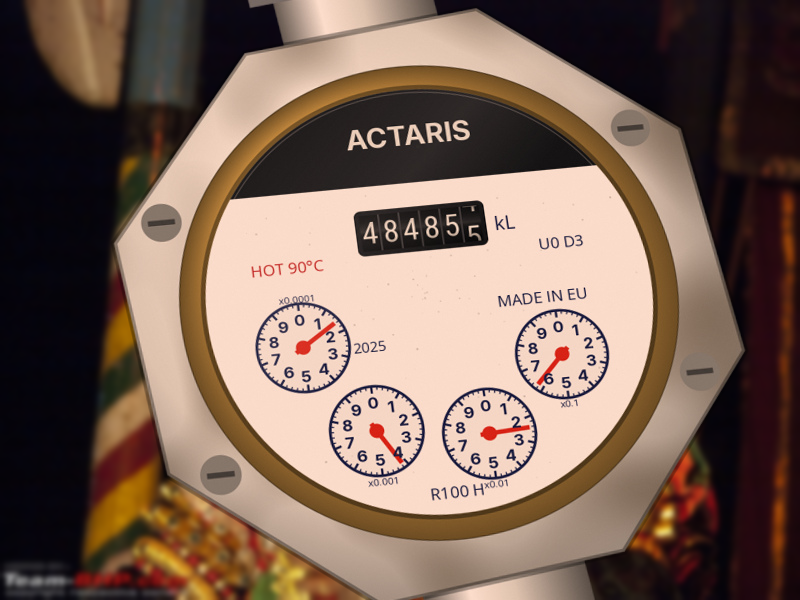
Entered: 484854.6241 kL
